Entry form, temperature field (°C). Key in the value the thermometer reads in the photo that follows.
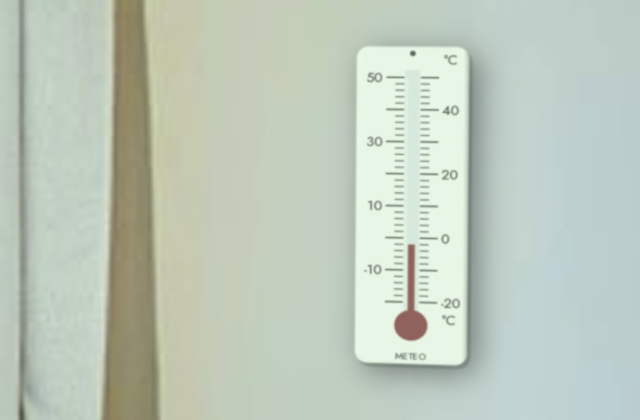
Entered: -2 °C
